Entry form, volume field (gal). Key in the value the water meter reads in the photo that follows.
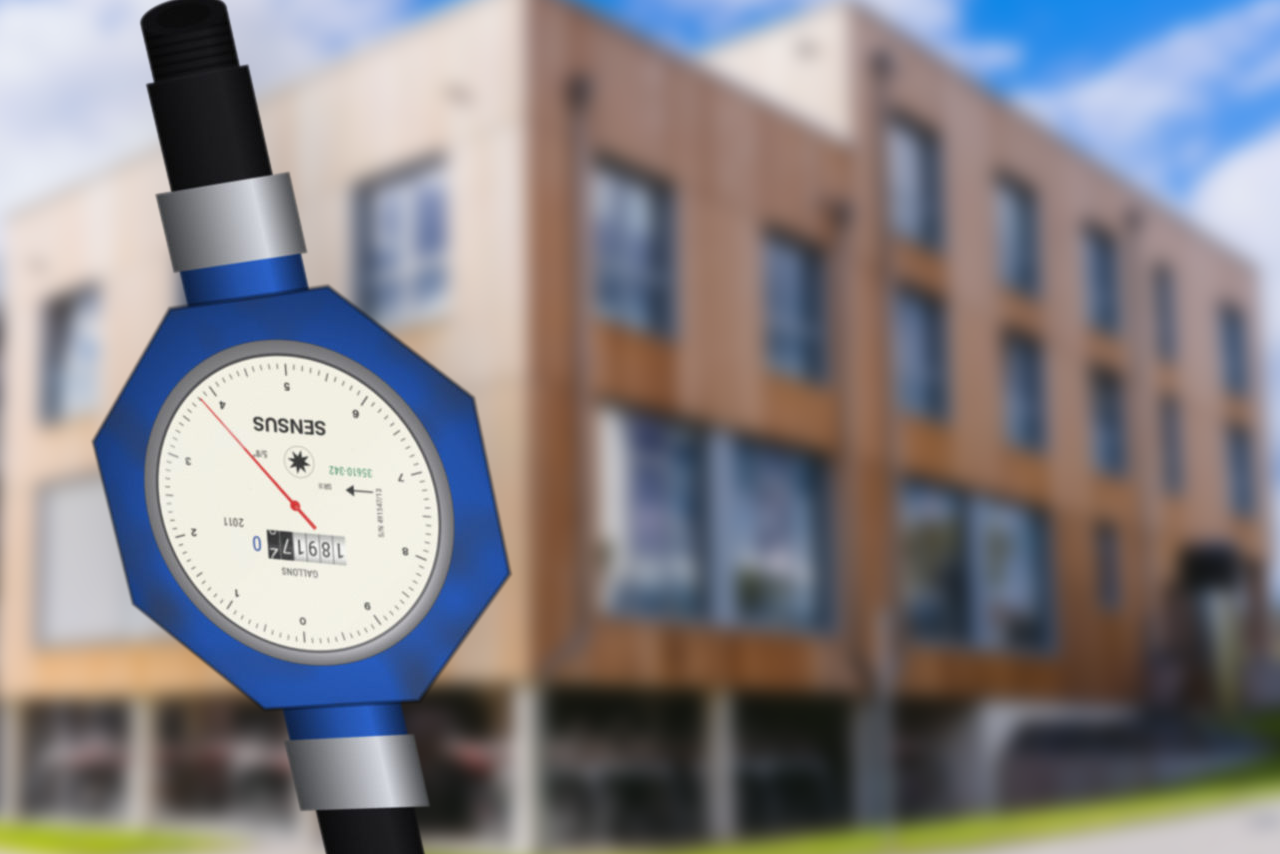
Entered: 1891723.8 gal
